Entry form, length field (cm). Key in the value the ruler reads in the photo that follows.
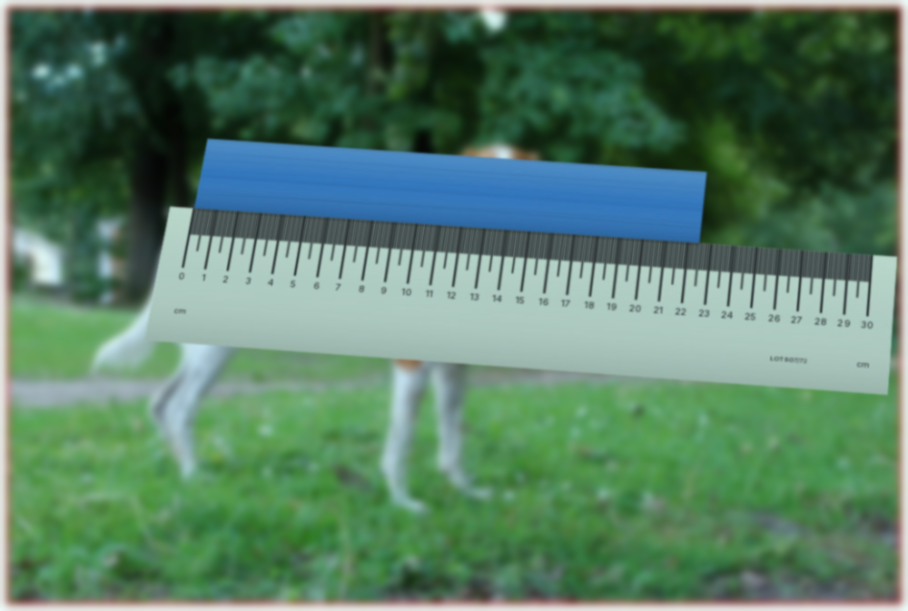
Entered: 22.5 cm
